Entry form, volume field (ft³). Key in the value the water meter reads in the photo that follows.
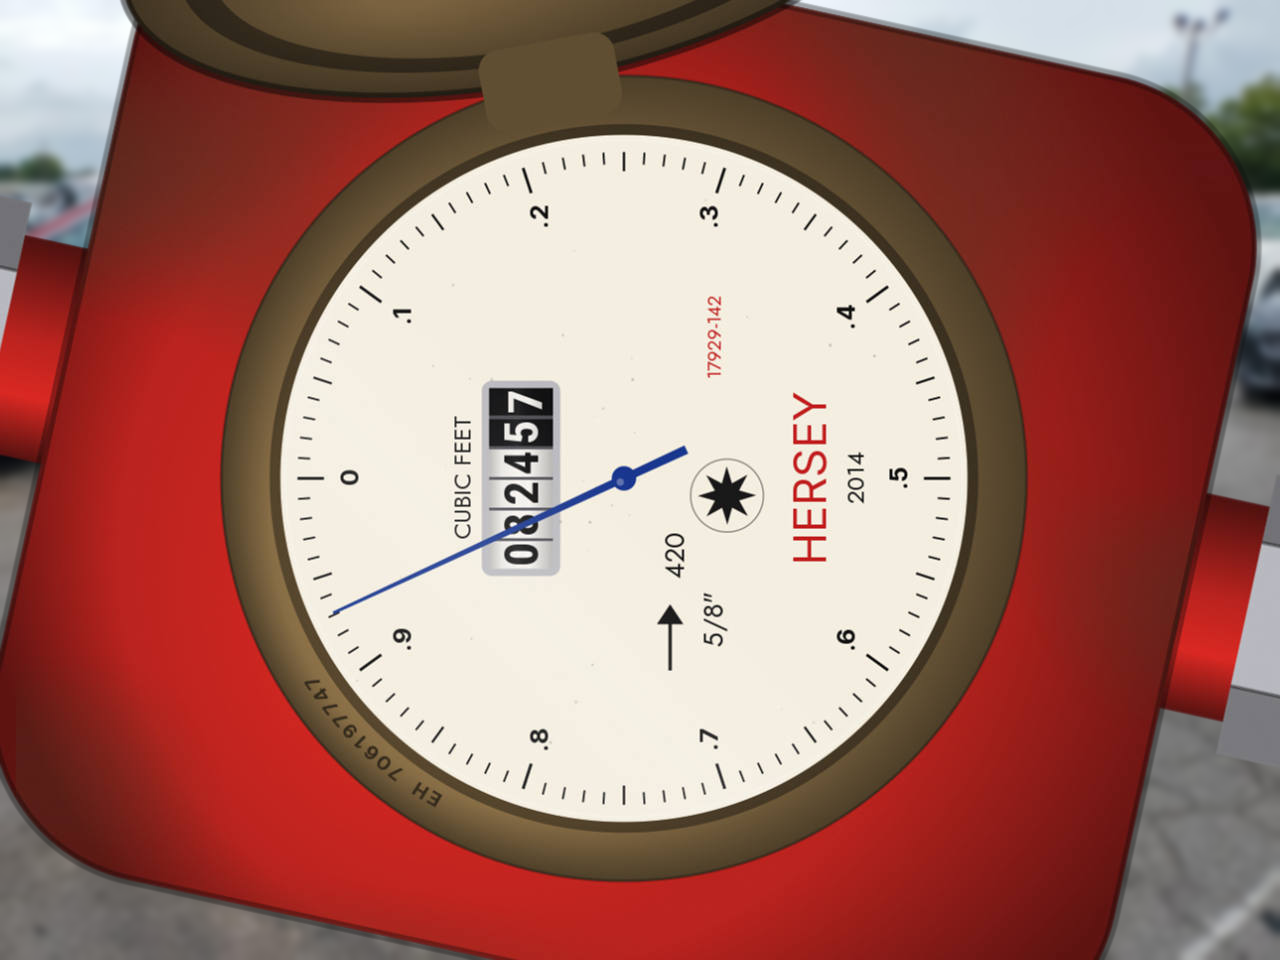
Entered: 82456.93 ft³
